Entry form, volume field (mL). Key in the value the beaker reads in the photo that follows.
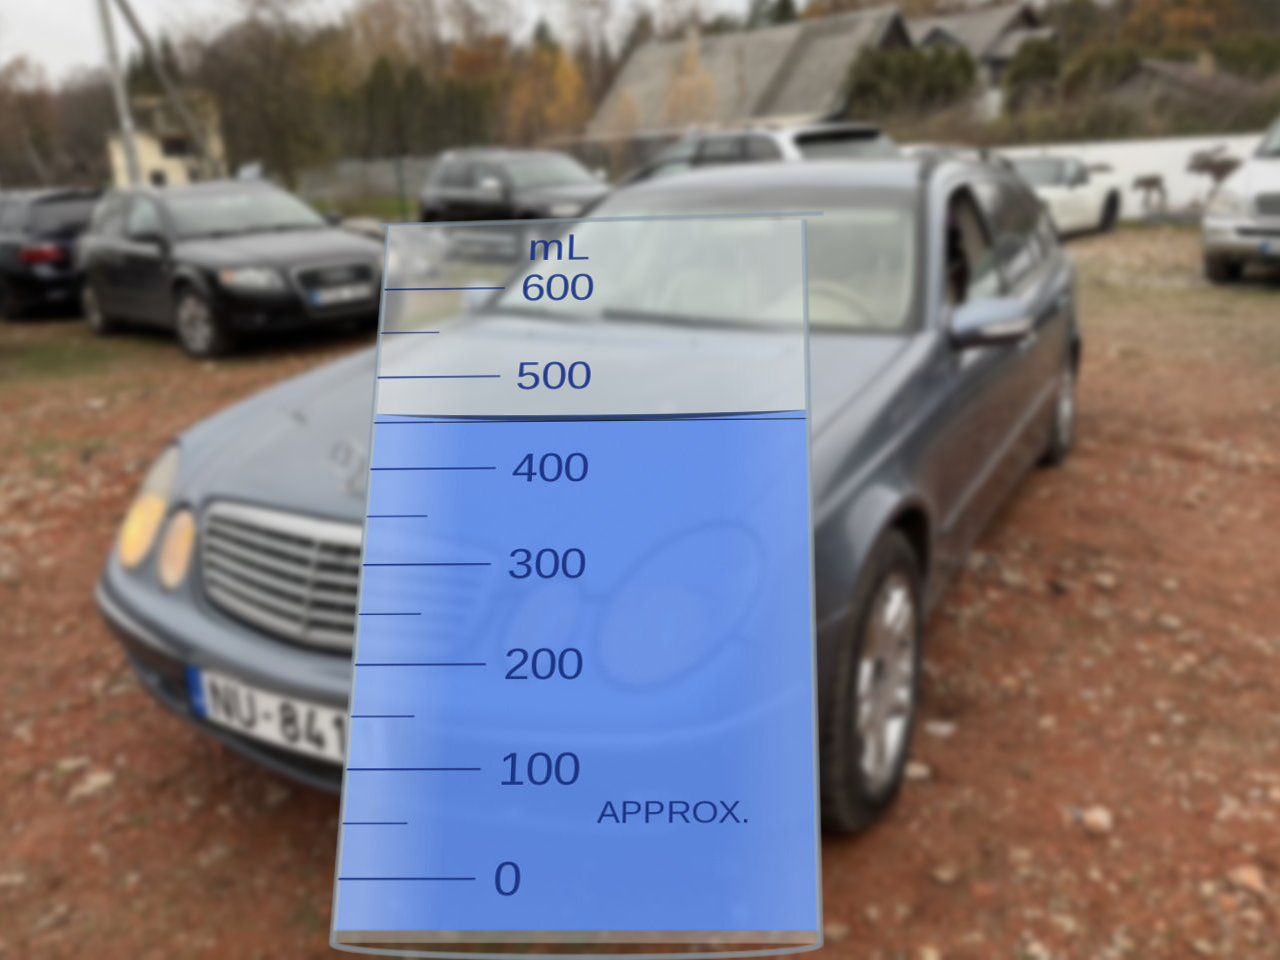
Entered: 450 mL
